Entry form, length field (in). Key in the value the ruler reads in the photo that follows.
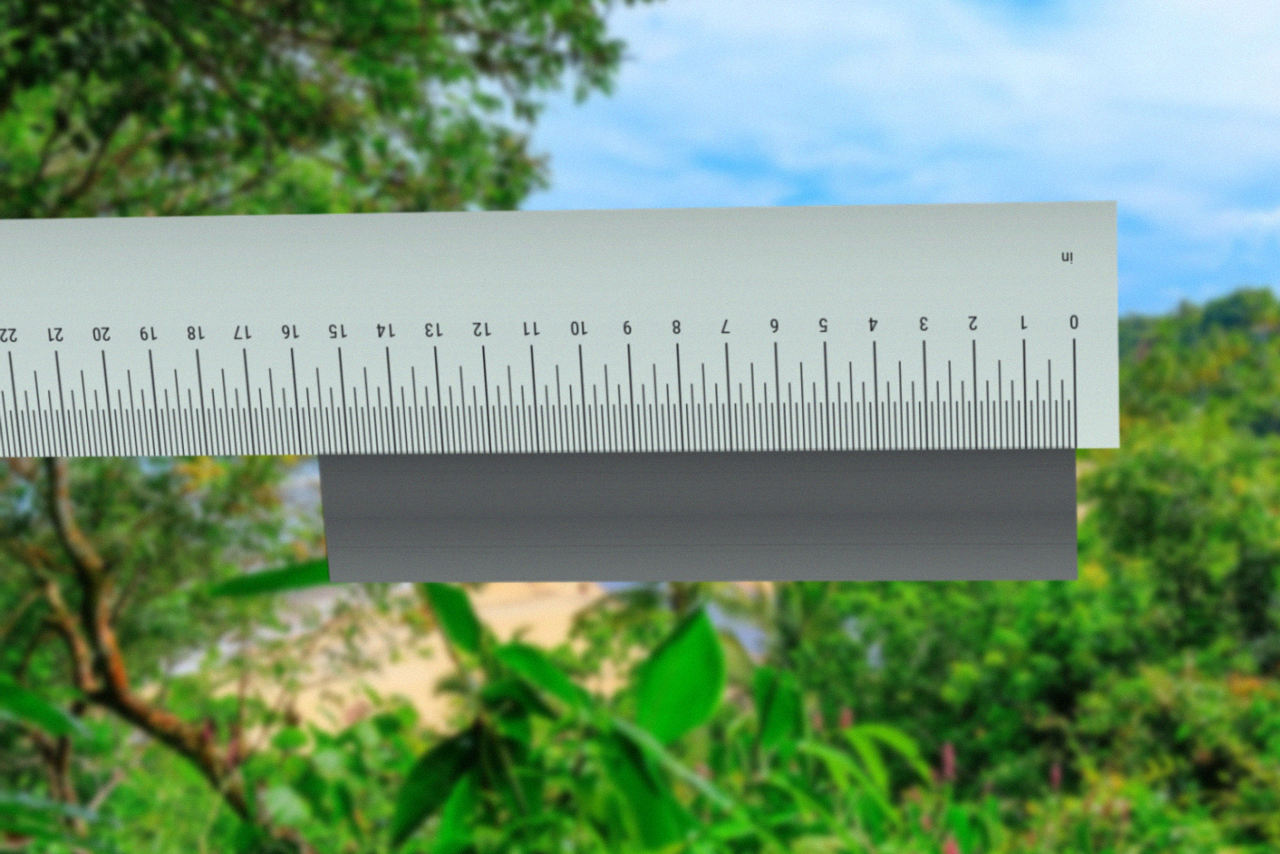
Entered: 15.625 in
